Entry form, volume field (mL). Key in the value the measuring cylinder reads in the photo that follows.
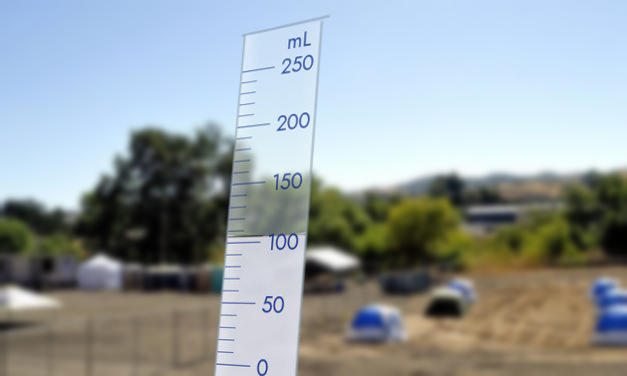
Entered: 105 mL
